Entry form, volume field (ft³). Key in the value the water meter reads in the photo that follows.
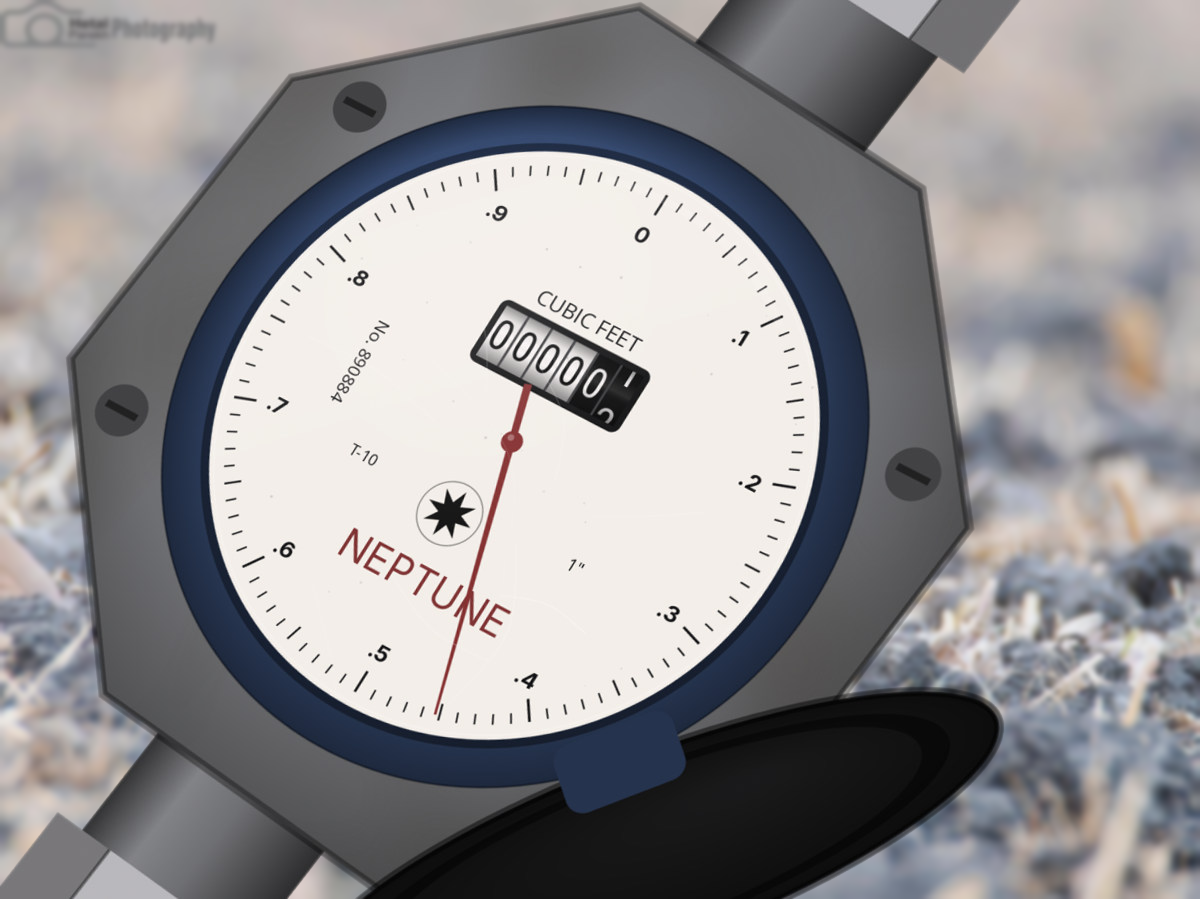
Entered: 1.45 ft³
